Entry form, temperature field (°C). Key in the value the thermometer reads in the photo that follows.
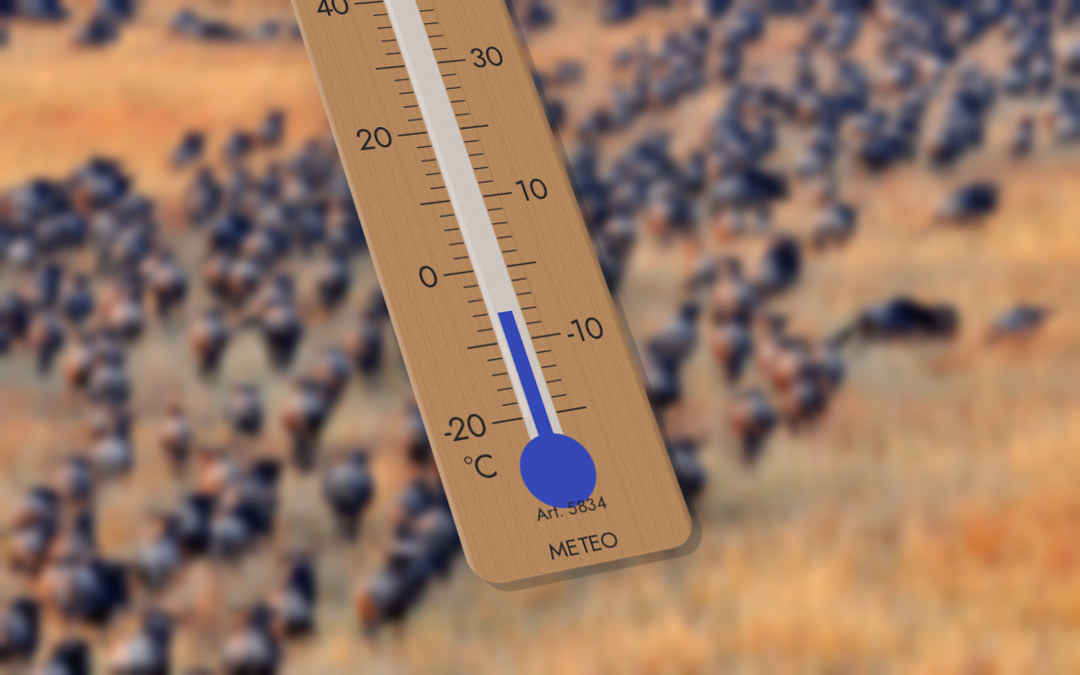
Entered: -6 °C
